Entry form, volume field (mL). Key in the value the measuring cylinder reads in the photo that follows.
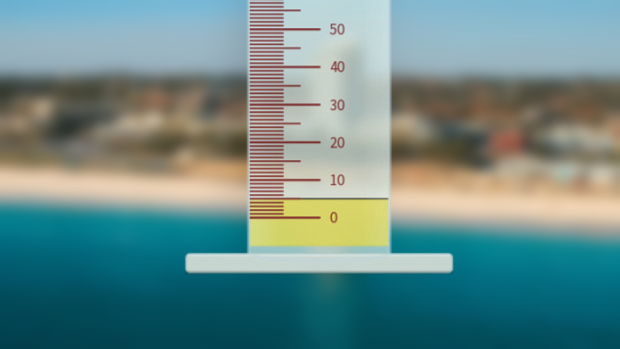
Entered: 5 mL
